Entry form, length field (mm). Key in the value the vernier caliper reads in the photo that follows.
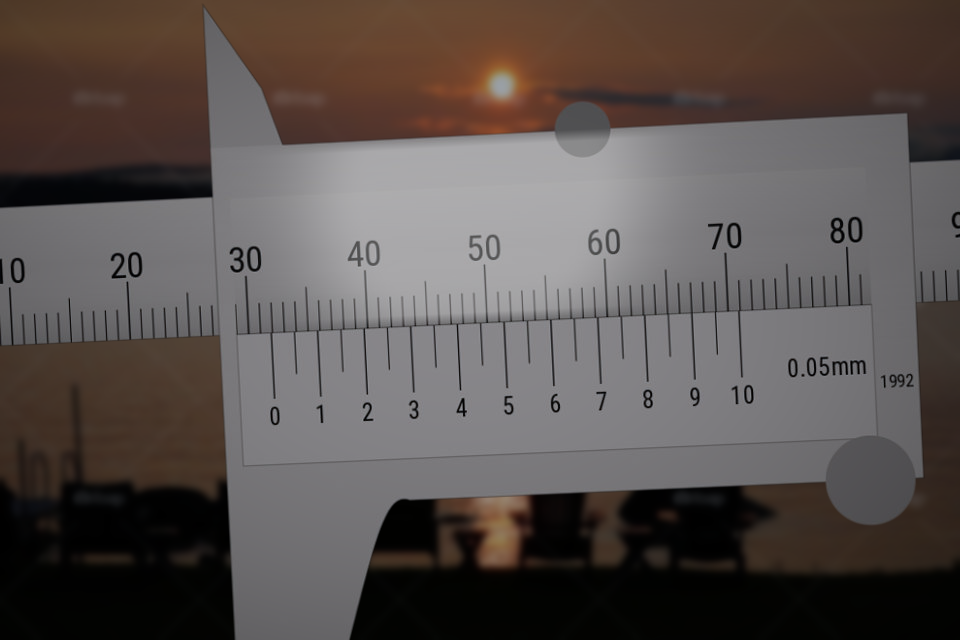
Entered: 31.9 mm
